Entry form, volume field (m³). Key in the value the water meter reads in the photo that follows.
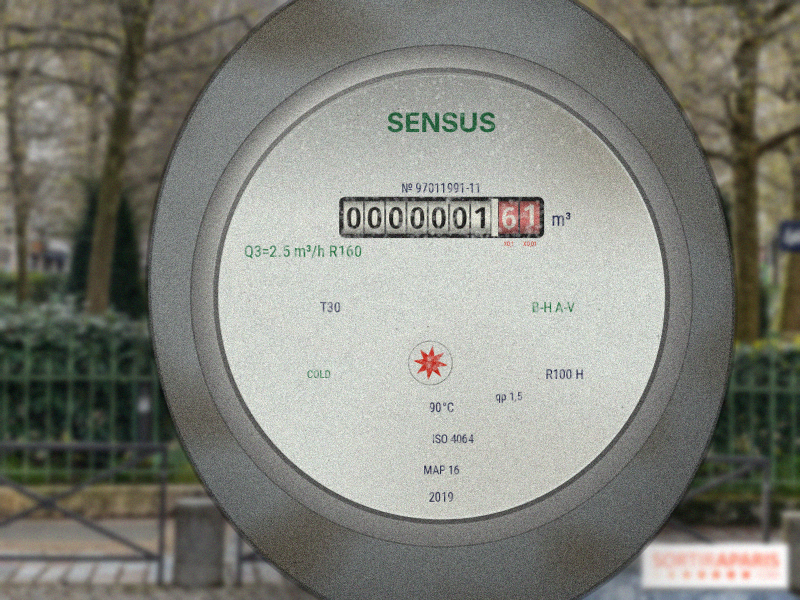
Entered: 1.61 m³
